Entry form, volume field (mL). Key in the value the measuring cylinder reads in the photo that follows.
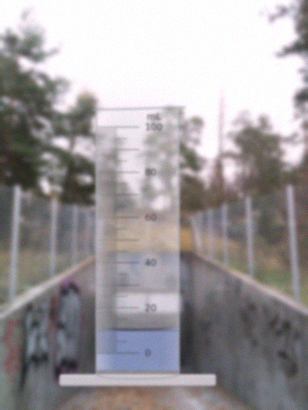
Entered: 10 mL
